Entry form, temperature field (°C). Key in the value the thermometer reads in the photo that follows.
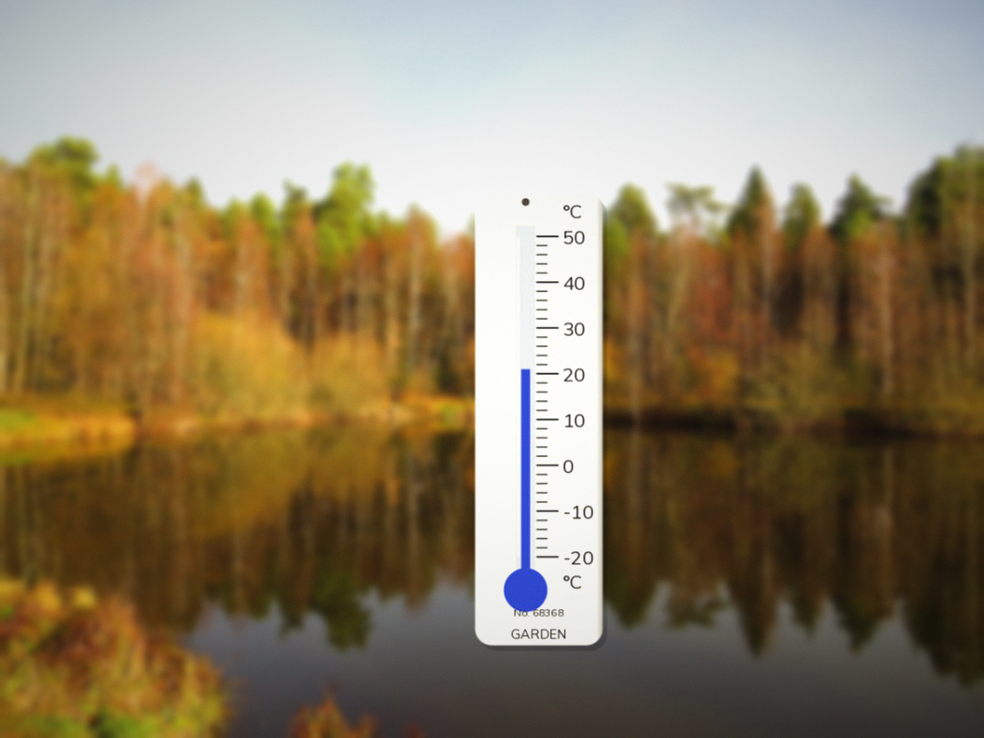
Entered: 21 °C
